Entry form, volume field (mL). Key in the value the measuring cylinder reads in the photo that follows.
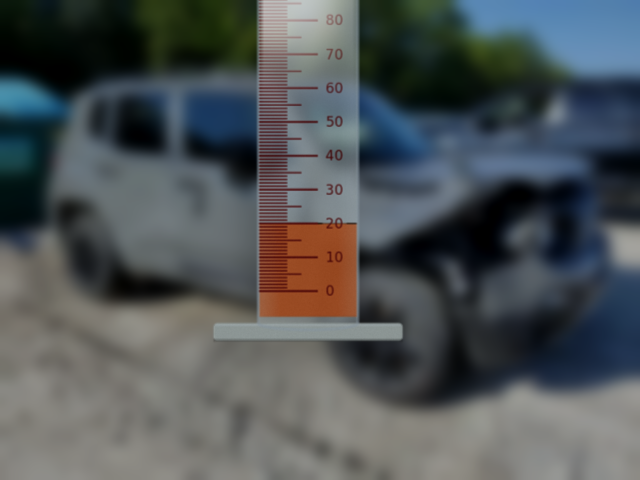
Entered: 20 mL
